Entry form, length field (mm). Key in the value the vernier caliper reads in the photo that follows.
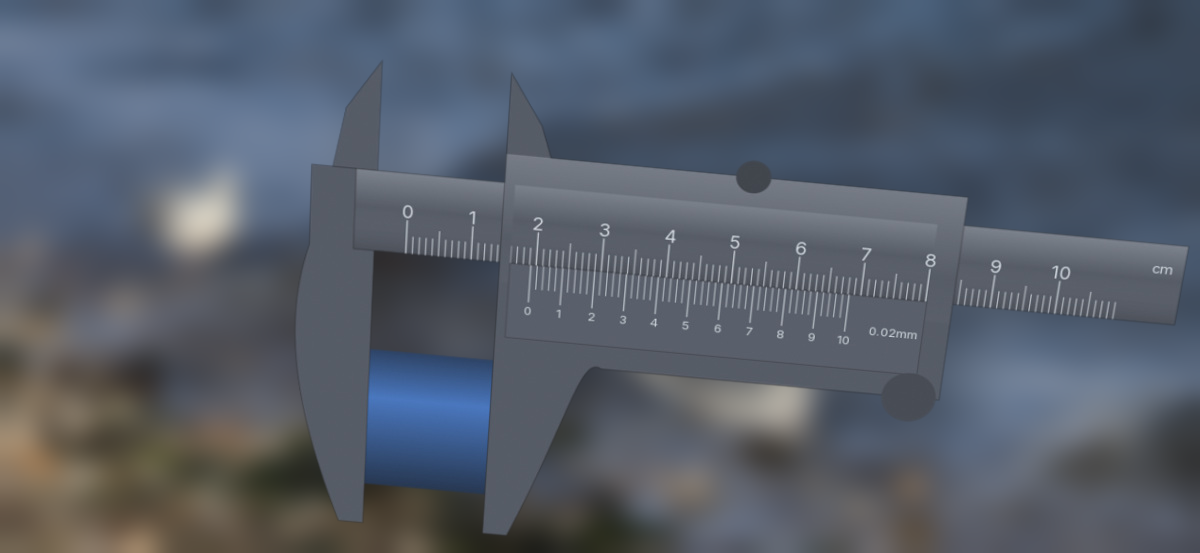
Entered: 19.2 mm
